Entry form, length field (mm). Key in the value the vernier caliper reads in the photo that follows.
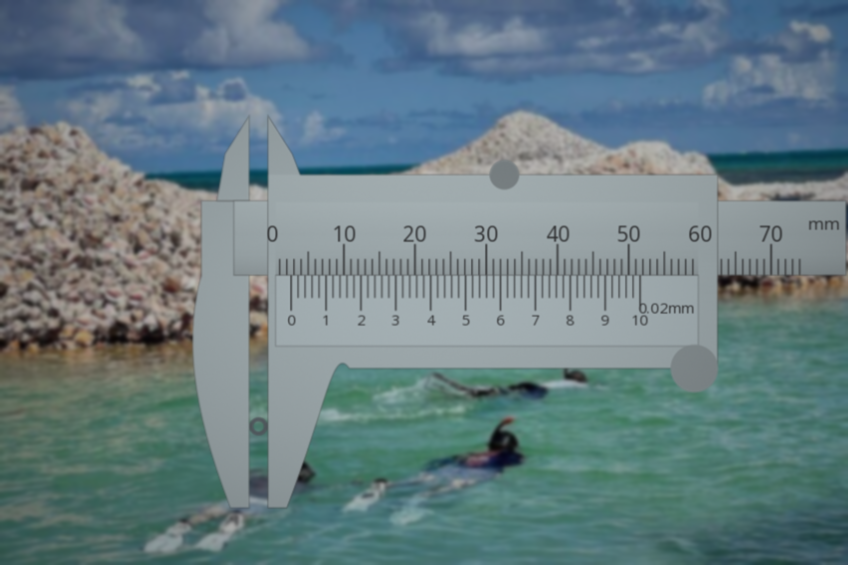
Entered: 2.6 mm
